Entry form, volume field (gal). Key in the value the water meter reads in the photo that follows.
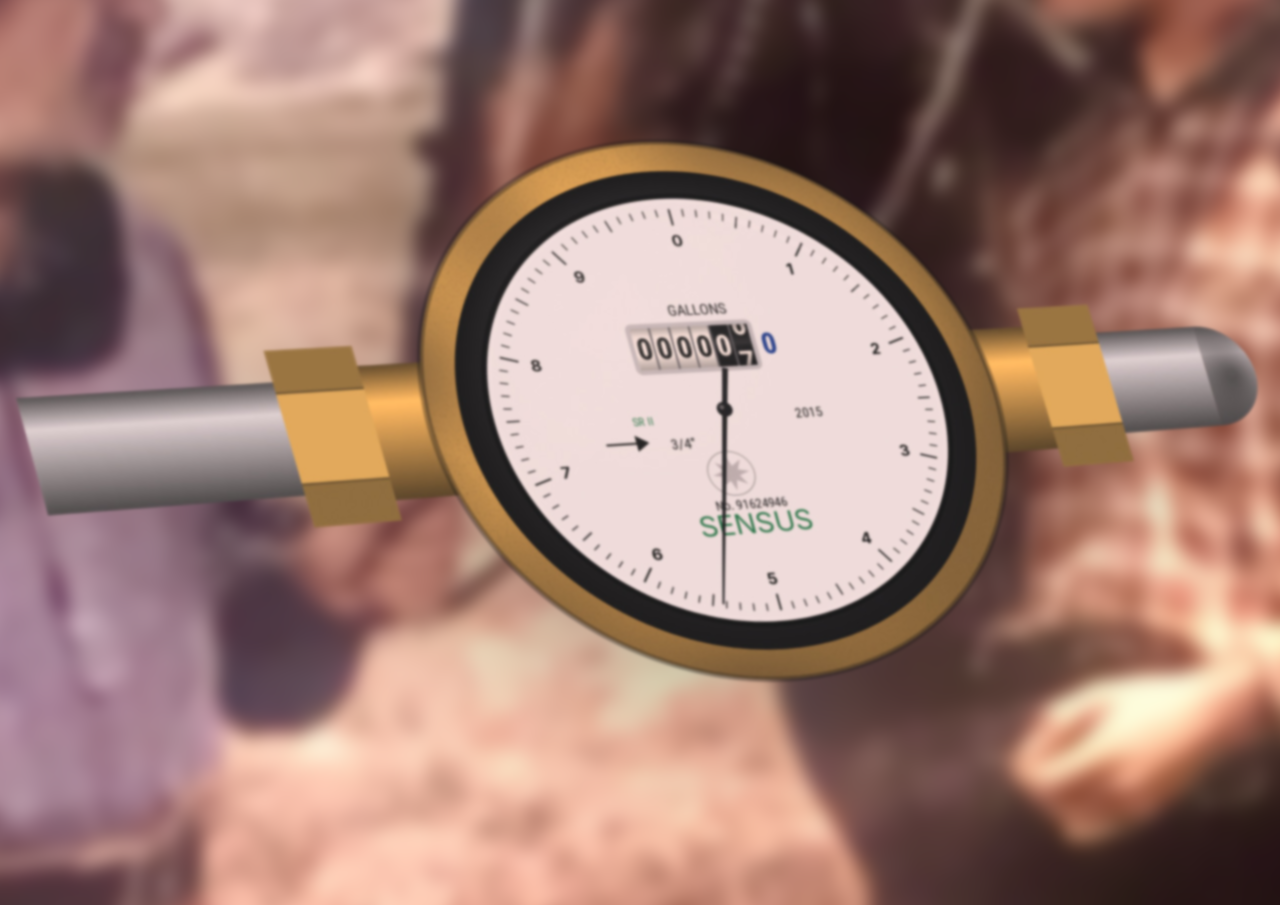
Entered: 65.4 gal
